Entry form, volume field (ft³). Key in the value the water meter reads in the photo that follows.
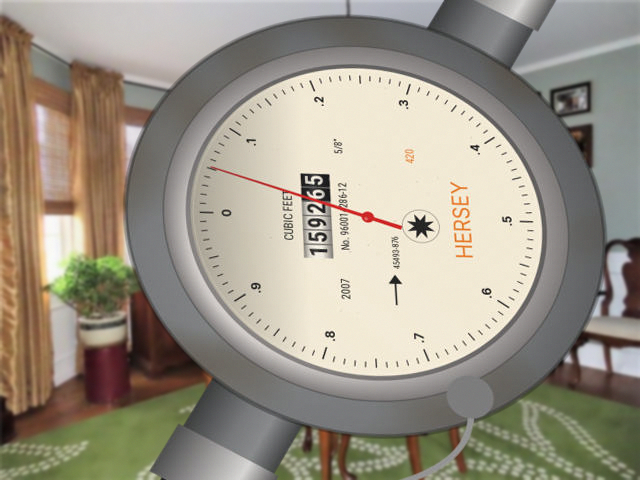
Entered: 159265.05 ft³
